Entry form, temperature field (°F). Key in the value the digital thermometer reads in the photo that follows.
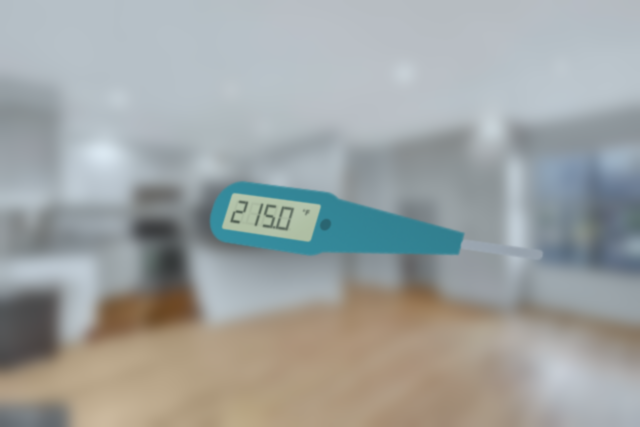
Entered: 215.0 °F
